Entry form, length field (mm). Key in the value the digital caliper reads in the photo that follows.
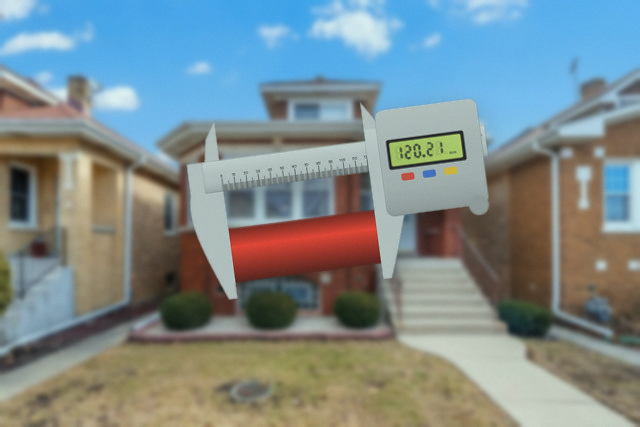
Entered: 120.21 mm
